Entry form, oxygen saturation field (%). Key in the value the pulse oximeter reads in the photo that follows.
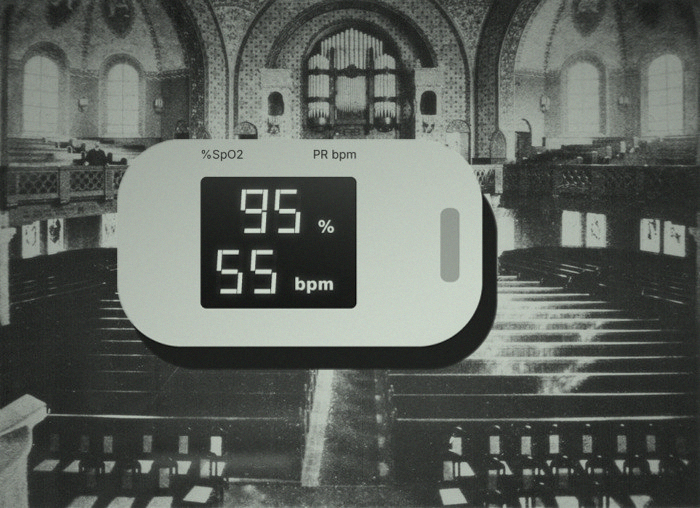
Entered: 95 %
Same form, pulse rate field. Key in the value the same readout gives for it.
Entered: 55 bpm
